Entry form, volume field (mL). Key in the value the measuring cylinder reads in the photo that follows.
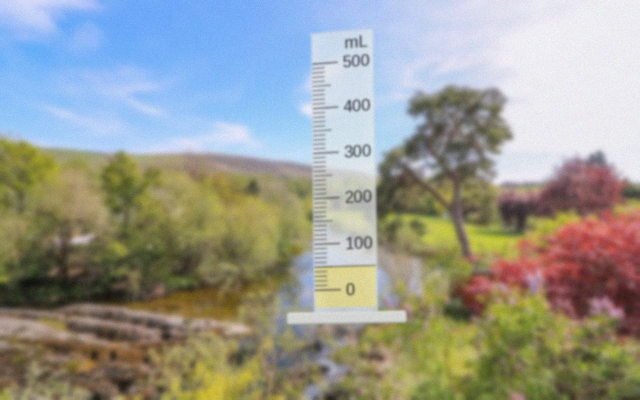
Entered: 50 mL
